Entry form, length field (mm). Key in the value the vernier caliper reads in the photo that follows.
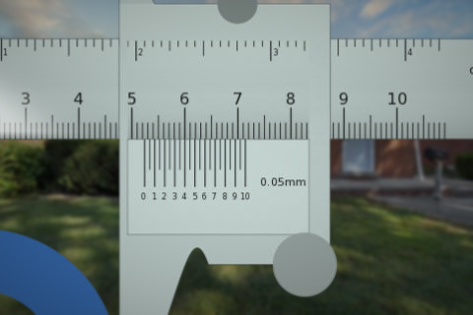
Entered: 52.4 mm
